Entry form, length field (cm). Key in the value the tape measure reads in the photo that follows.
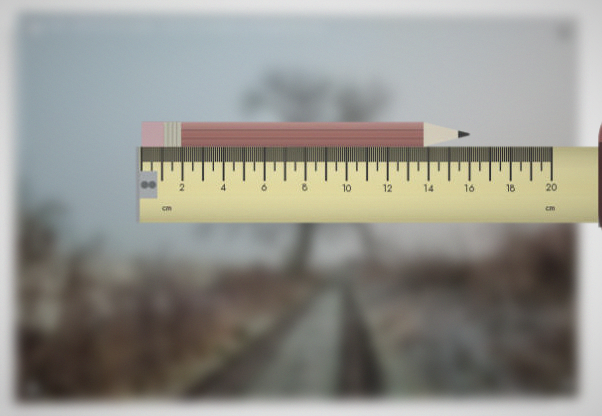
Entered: 16 cm
